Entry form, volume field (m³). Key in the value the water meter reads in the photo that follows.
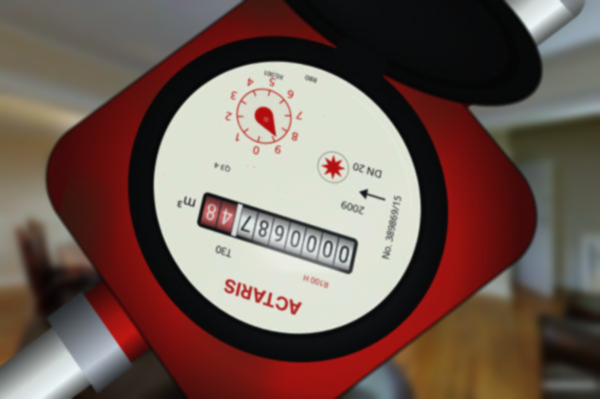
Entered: 687.488 m³
